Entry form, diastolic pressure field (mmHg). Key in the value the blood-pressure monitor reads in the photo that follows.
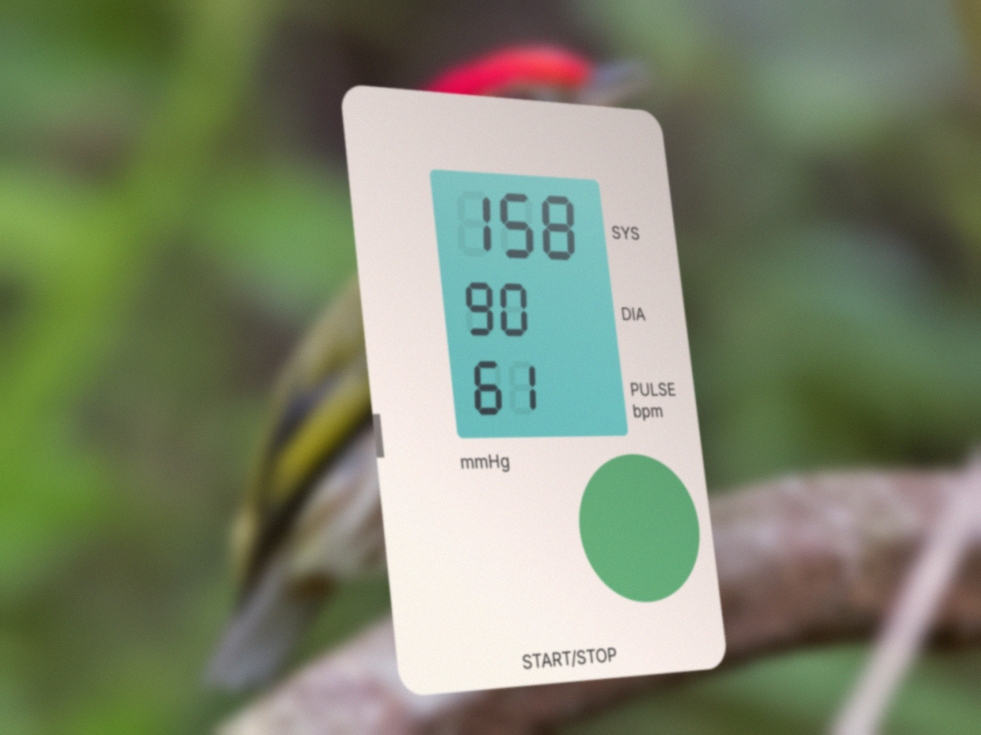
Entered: 90 mmHg
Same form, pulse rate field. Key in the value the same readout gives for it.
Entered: 61 bpm
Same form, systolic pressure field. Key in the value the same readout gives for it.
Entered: 158 mmHg
